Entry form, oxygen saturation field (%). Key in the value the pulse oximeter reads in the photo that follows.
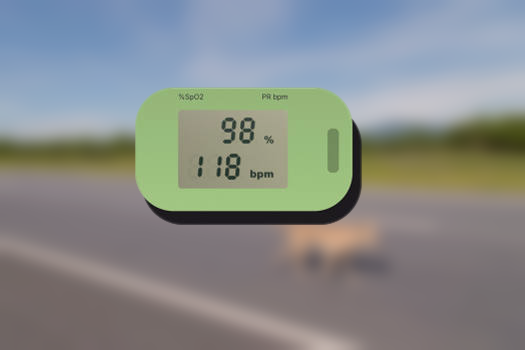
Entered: 98 %
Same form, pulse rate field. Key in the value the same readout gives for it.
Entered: 118 bpm
